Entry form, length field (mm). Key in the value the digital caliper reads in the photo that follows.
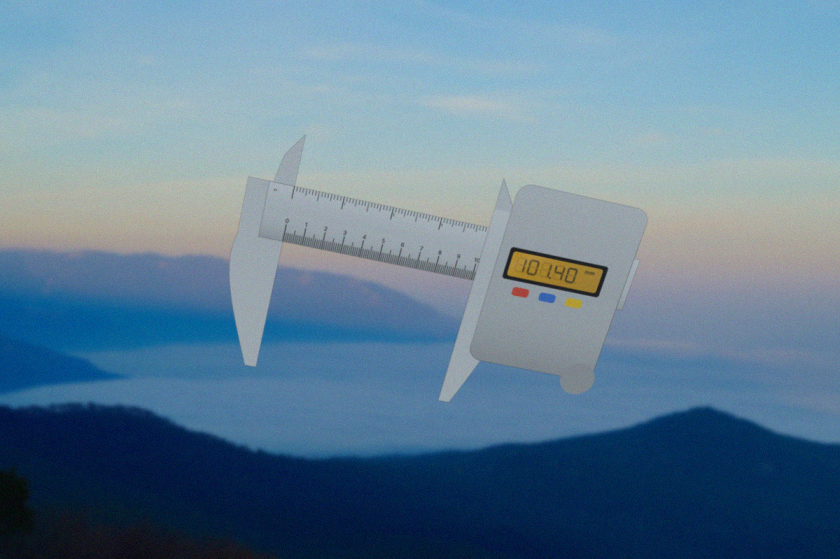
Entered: 101.40 mm
